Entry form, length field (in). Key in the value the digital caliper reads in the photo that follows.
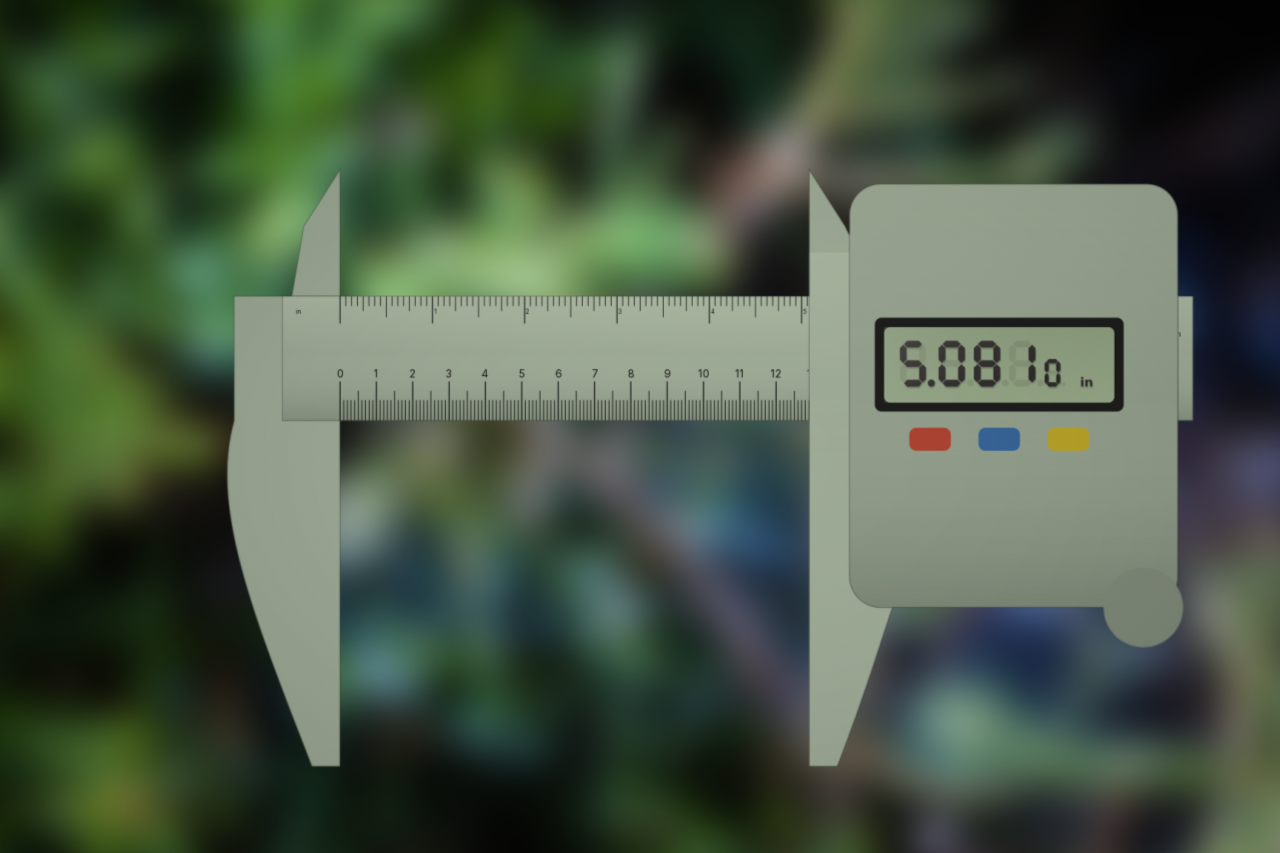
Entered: 5.0810 in
